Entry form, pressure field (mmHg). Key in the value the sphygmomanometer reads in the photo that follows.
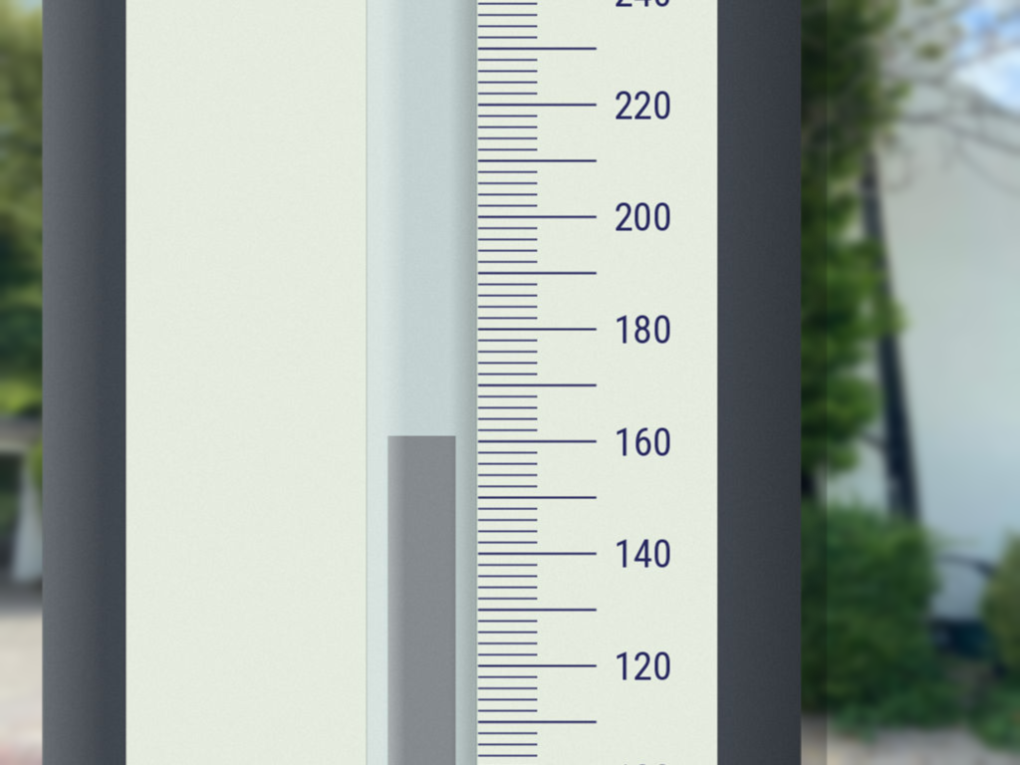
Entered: 161 mmHg
